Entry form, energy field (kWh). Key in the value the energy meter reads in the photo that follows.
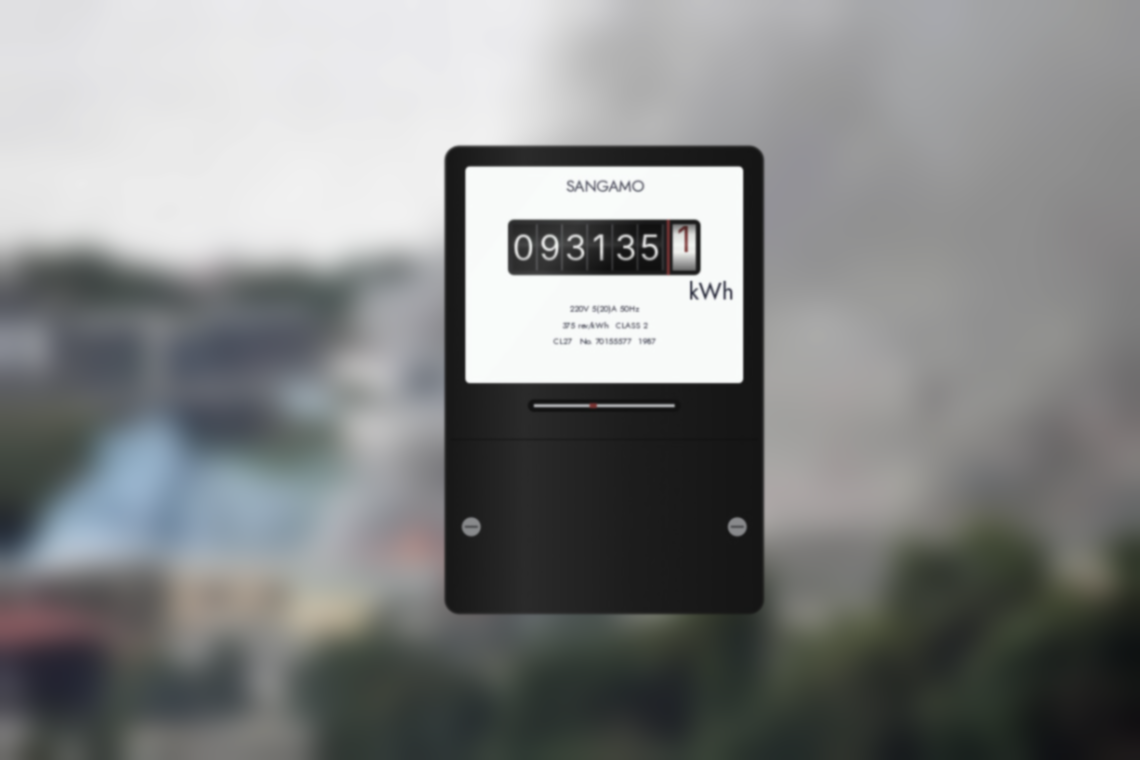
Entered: 93135.1 kWh
